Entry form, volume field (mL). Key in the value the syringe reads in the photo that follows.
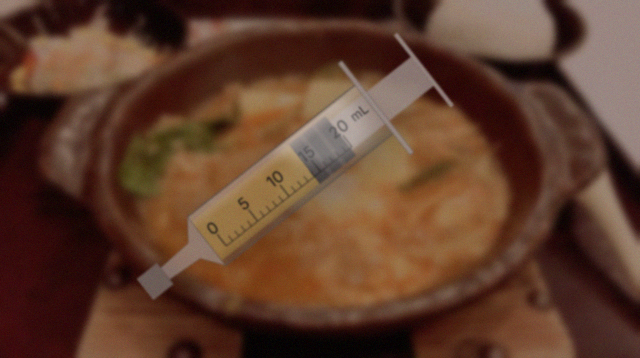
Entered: 14 mL
